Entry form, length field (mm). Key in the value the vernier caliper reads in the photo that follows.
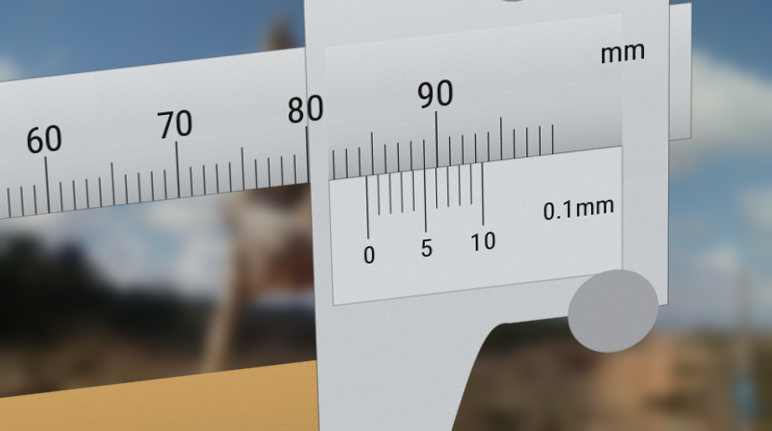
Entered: 84.5 mm
